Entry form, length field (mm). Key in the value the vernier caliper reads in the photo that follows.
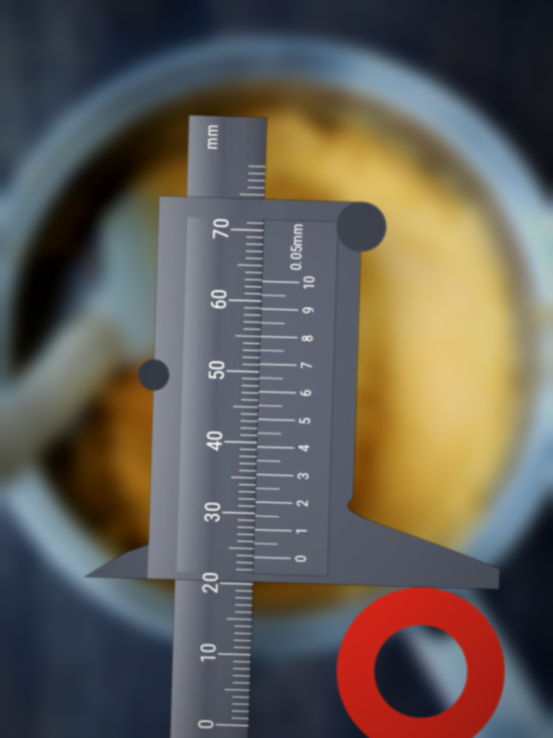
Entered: 23.8 mm
